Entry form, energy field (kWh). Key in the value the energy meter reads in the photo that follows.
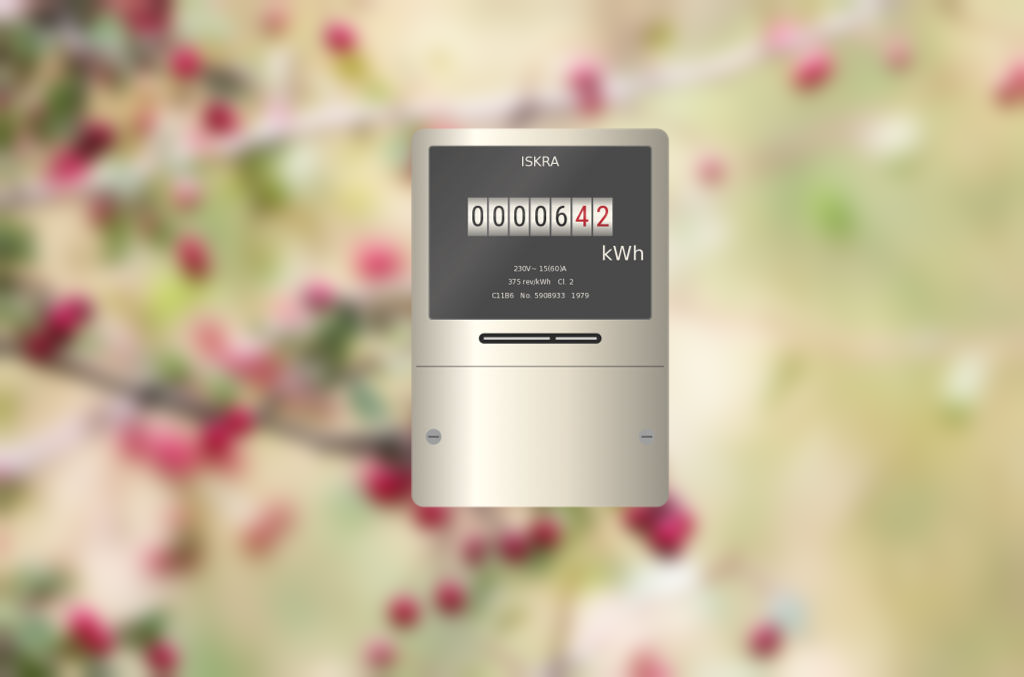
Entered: 6.42 kWh
